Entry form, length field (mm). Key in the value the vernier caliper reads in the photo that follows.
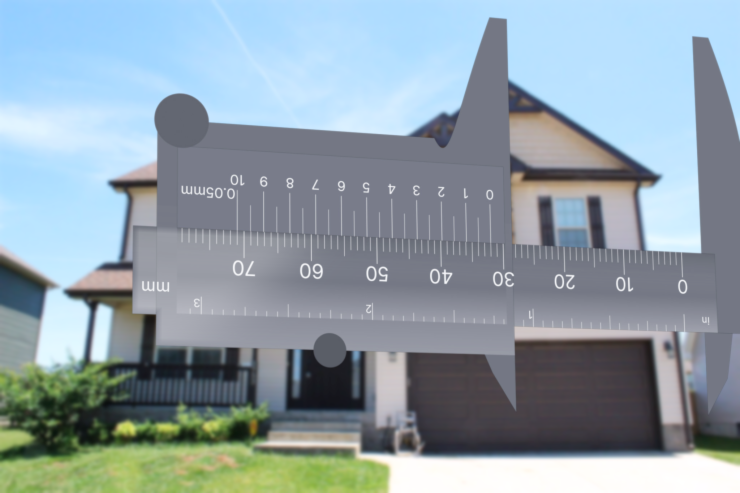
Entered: 32.0 mm
